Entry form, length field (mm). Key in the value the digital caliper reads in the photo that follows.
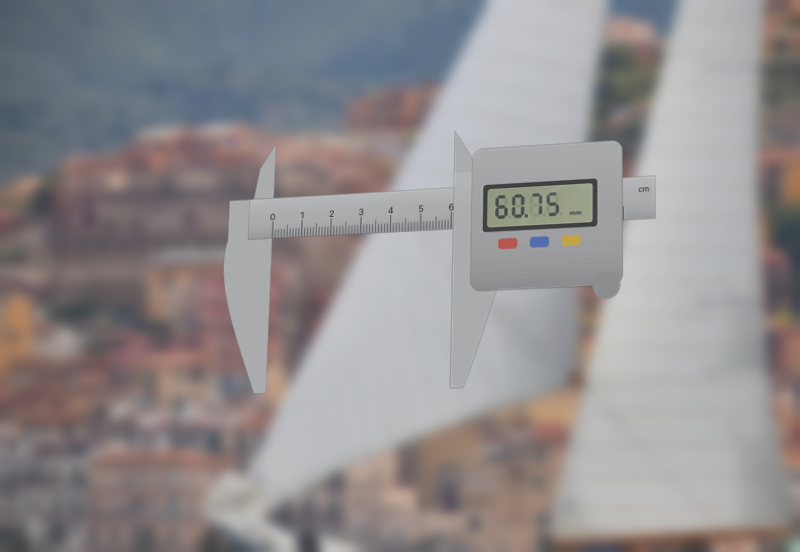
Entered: 60.75 mm
